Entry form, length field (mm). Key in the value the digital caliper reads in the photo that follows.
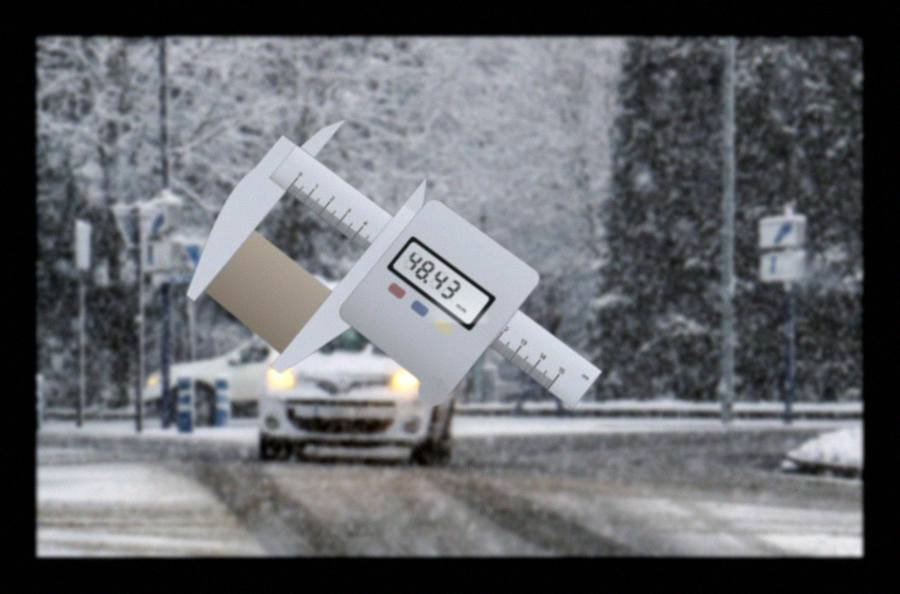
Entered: 48.43 mm
